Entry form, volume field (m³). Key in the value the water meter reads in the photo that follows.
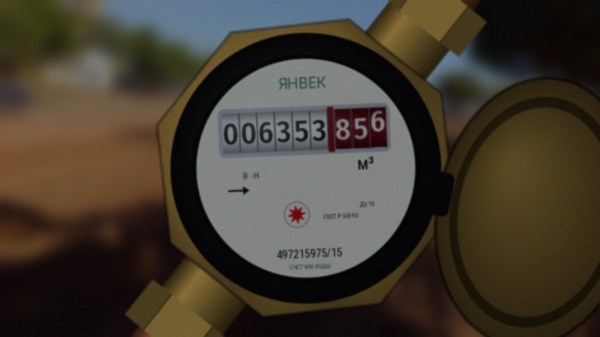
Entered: 6353.856 m³
